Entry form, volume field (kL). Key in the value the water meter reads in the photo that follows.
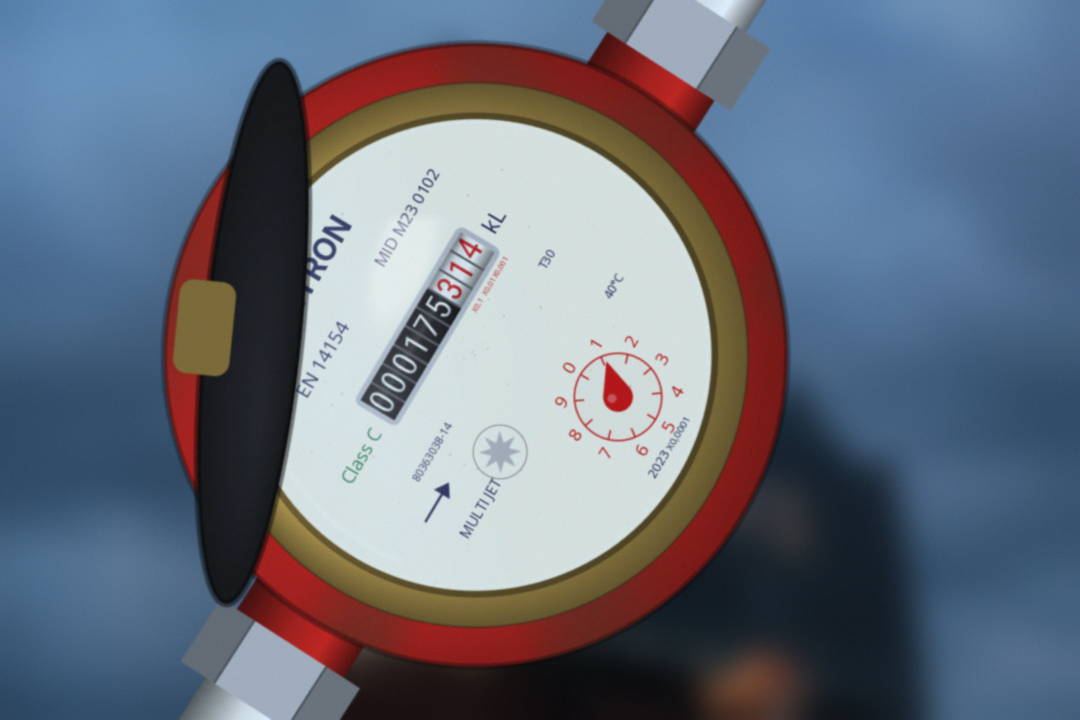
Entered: 175.3141 kL
